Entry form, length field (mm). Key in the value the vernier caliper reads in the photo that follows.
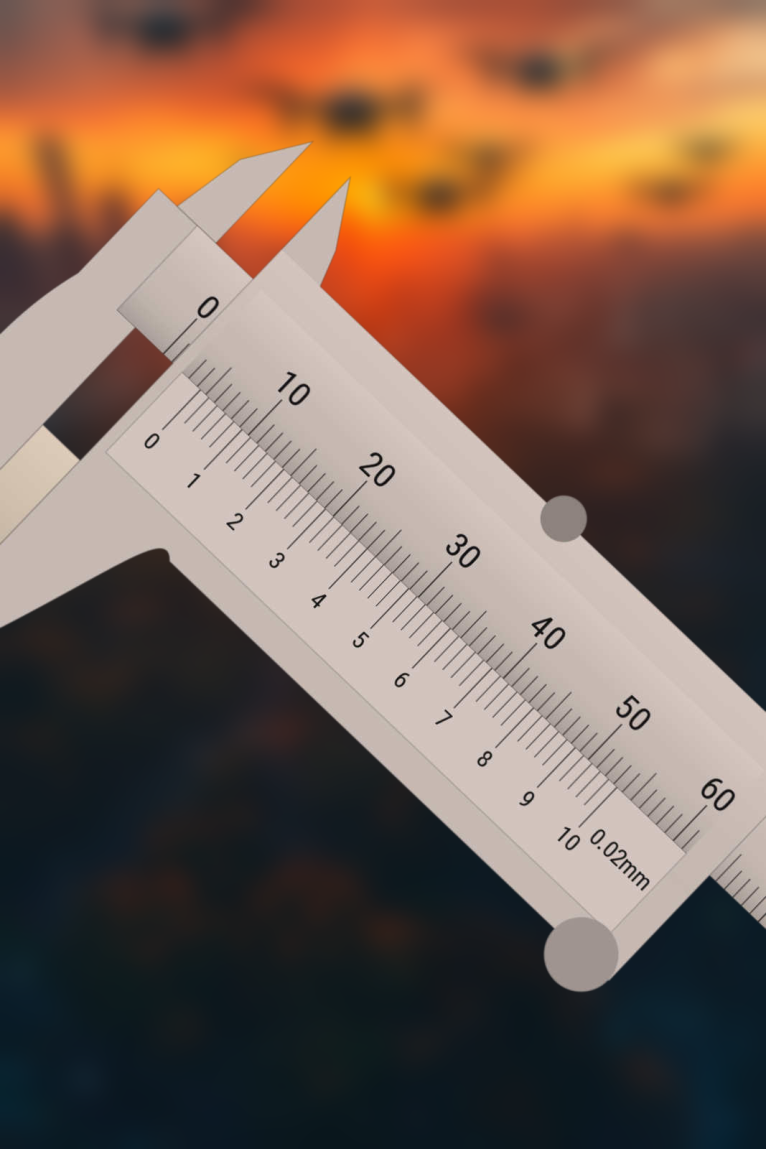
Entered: 4.4 mm
